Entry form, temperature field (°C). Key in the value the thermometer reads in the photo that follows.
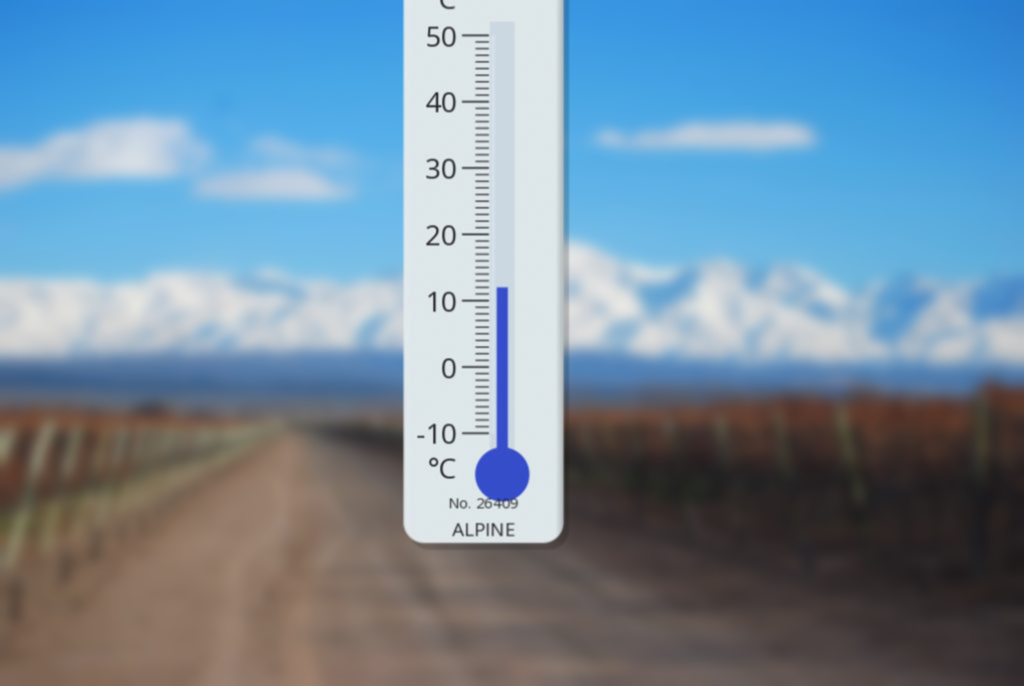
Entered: 12 °C
